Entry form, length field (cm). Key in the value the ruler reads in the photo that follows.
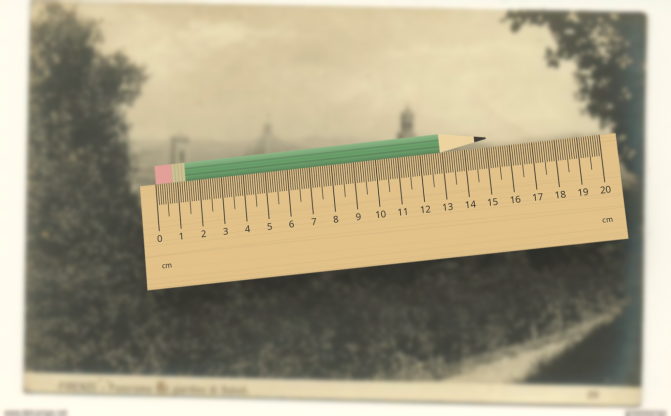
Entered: 15 cm
